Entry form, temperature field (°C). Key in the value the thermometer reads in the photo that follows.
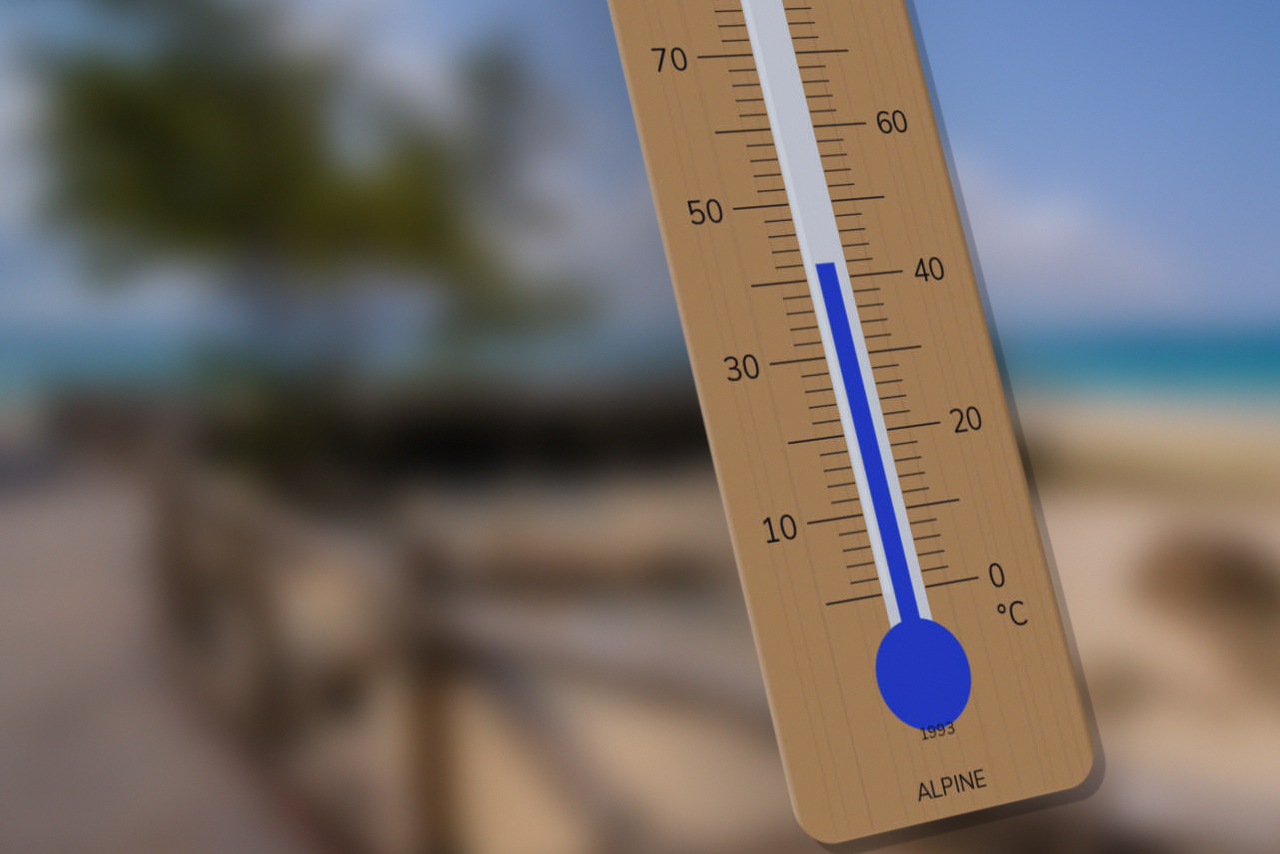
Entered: 42 °C
